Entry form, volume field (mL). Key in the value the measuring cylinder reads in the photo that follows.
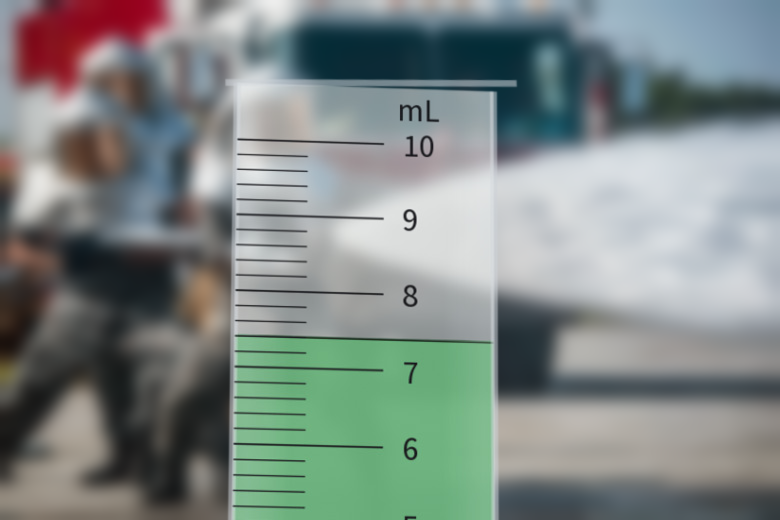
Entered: 7.4 mL
